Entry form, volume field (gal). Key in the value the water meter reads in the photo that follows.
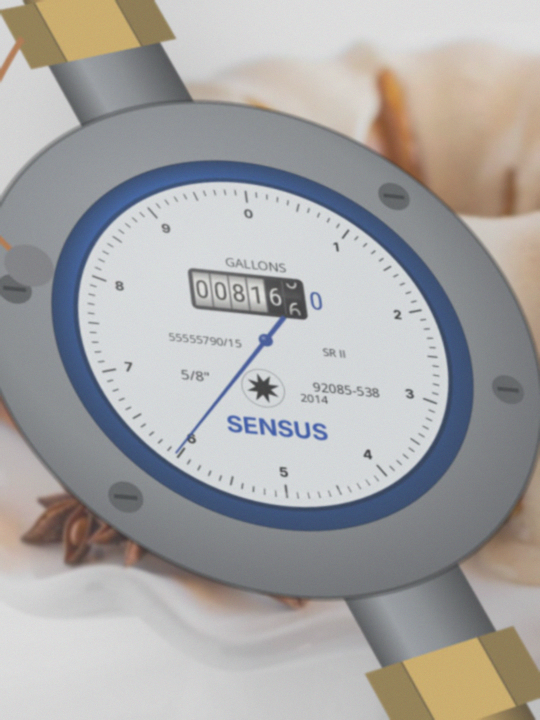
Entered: 81656.0 gal
